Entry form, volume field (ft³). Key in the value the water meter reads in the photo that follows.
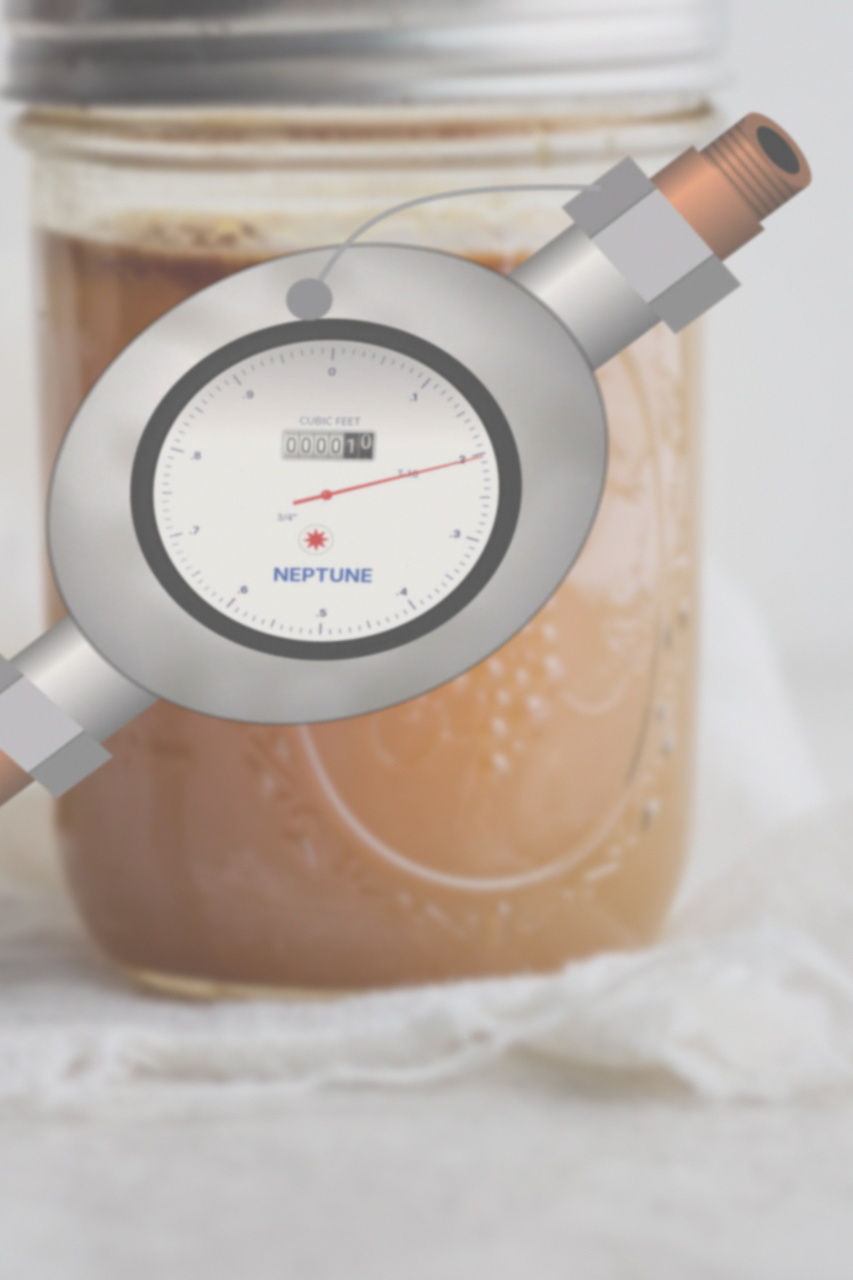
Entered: 10.20 ft³
